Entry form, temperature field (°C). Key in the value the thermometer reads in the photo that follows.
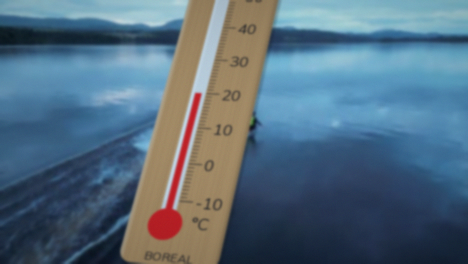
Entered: 20 °C
